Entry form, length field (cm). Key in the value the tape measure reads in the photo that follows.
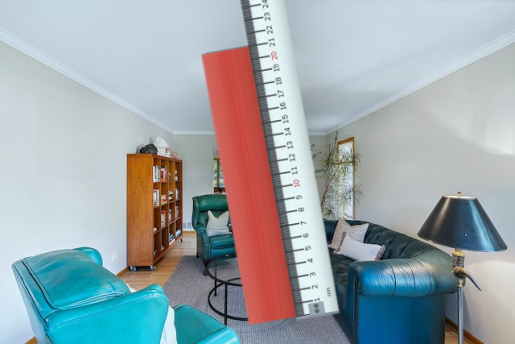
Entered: 21 cm
